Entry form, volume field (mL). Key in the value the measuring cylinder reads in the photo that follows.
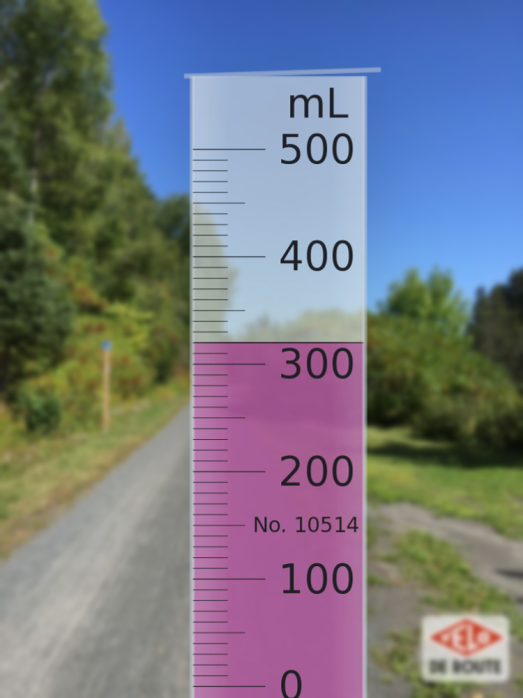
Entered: 320 mL
